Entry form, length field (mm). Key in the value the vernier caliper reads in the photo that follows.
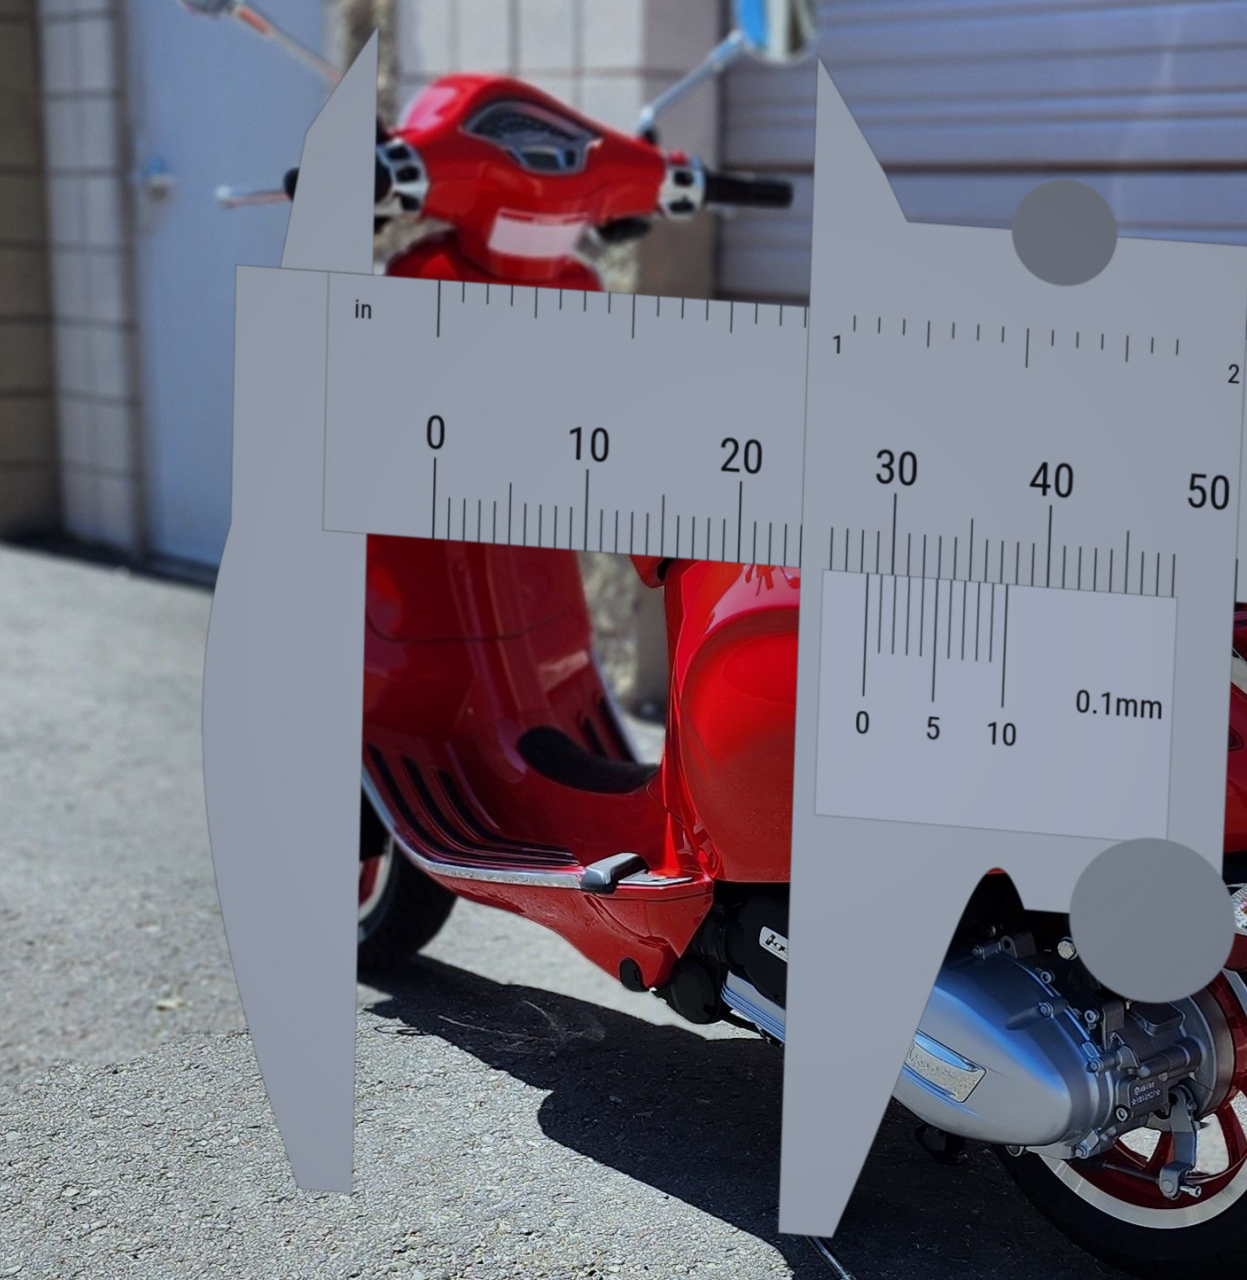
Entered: 28.4 mm
